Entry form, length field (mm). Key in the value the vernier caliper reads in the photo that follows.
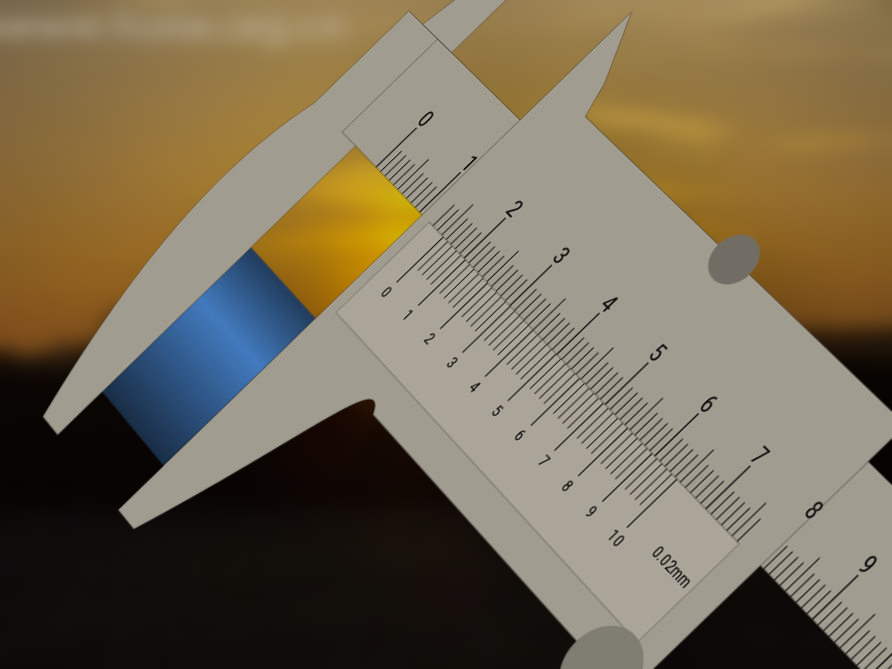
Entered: 15.4 mm
